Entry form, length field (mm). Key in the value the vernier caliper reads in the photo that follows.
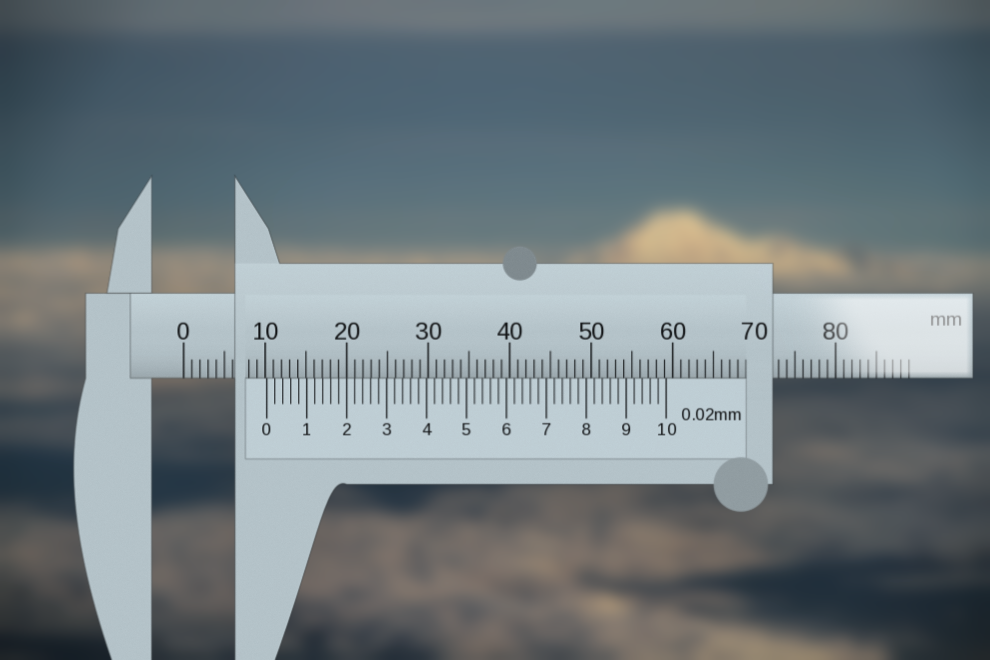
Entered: 10.2 mm
